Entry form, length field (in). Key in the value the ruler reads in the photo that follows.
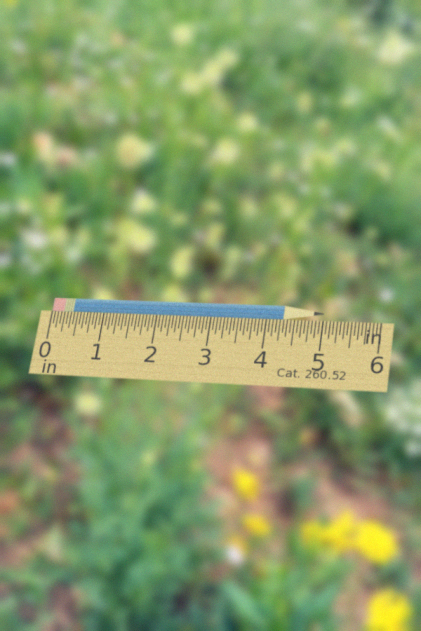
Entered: 5 in
